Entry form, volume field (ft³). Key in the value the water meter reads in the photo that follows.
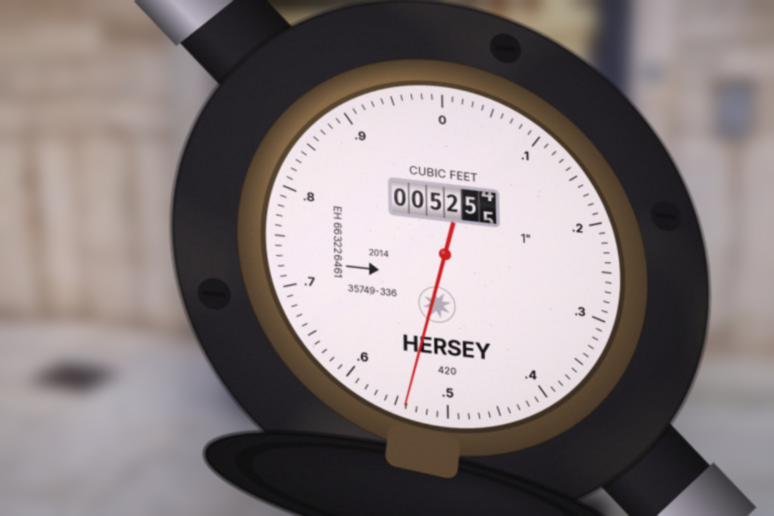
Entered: 5254.54 ft³
